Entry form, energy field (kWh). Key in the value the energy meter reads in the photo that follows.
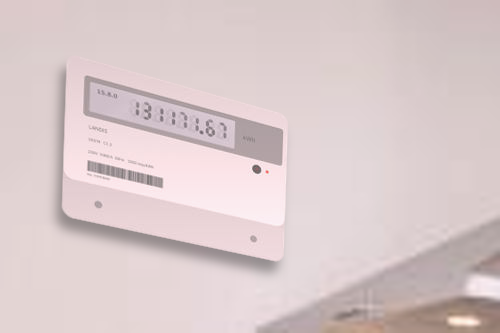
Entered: 131171.67 kWh
